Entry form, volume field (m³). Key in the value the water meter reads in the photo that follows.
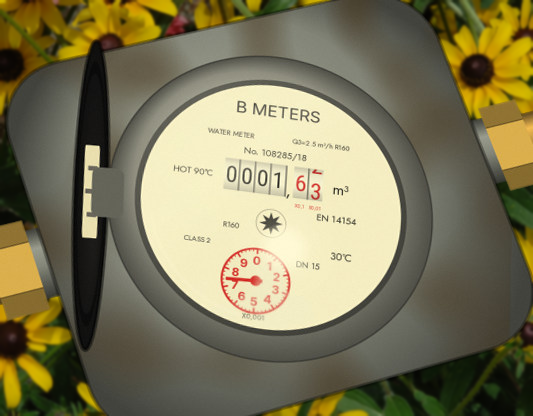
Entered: 1.627 m³
